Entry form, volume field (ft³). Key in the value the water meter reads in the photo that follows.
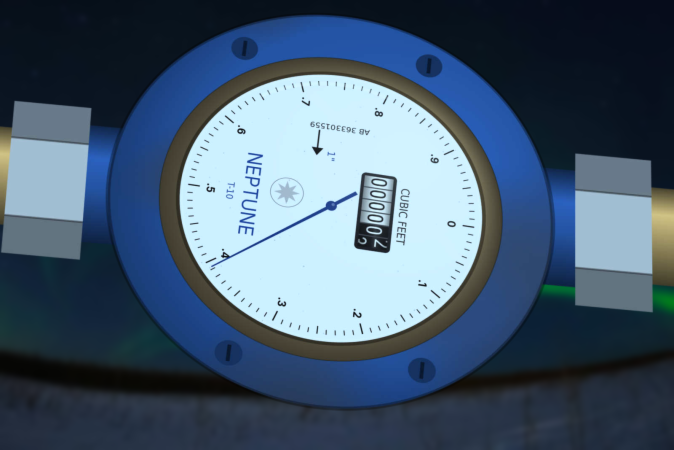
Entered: 2.39 ft³
